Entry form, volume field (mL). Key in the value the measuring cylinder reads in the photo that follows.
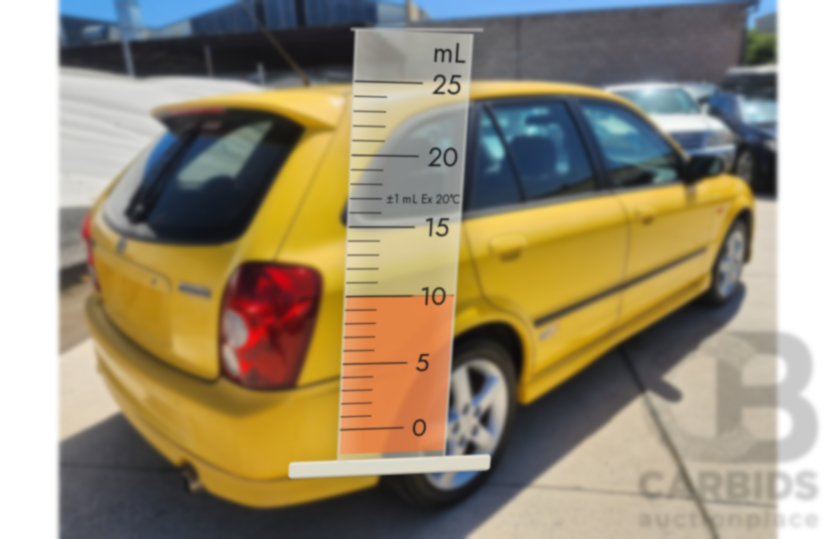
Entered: 10 mL
